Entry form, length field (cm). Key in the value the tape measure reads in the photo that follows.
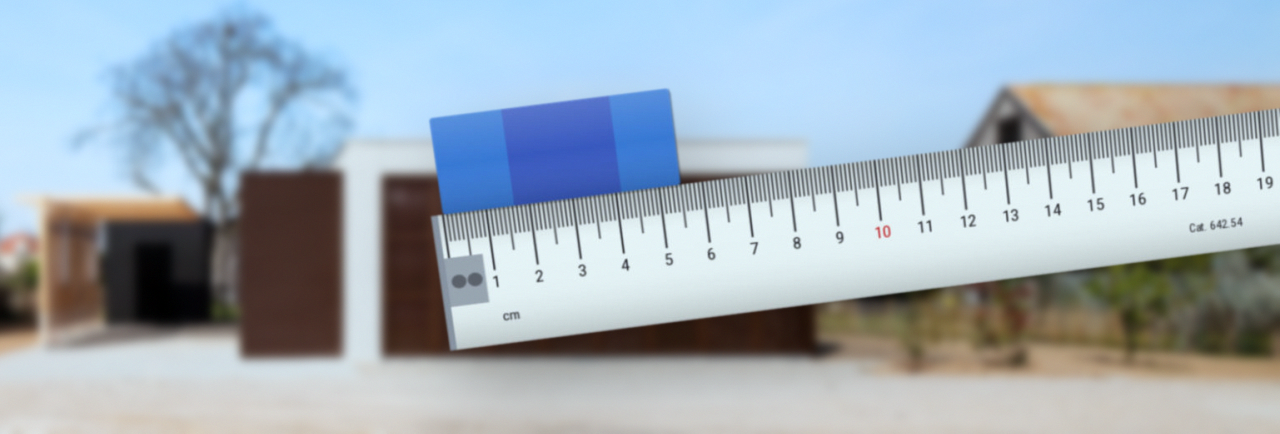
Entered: 5.5 cm
